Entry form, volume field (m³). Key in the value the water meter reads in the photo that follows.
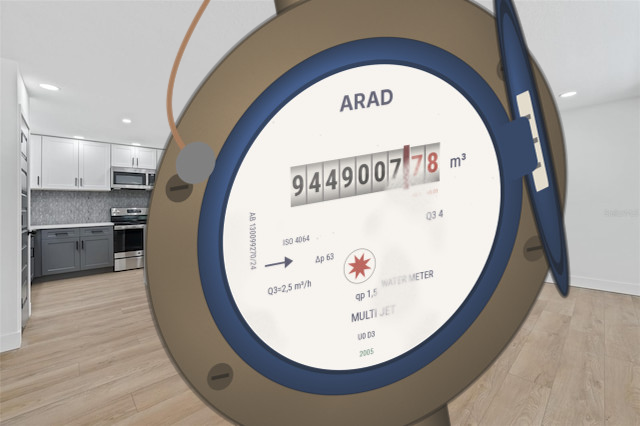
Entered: 9449007.78 m³
